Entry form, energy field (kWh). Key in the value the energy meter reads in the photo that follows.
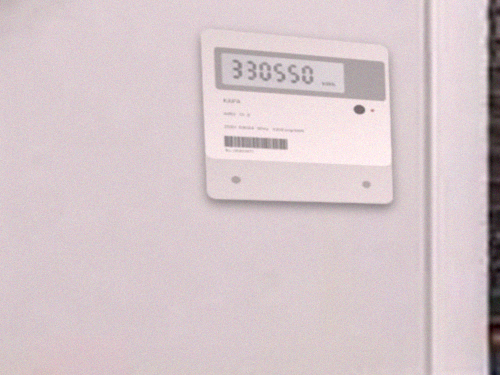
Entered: 330550 kWh
